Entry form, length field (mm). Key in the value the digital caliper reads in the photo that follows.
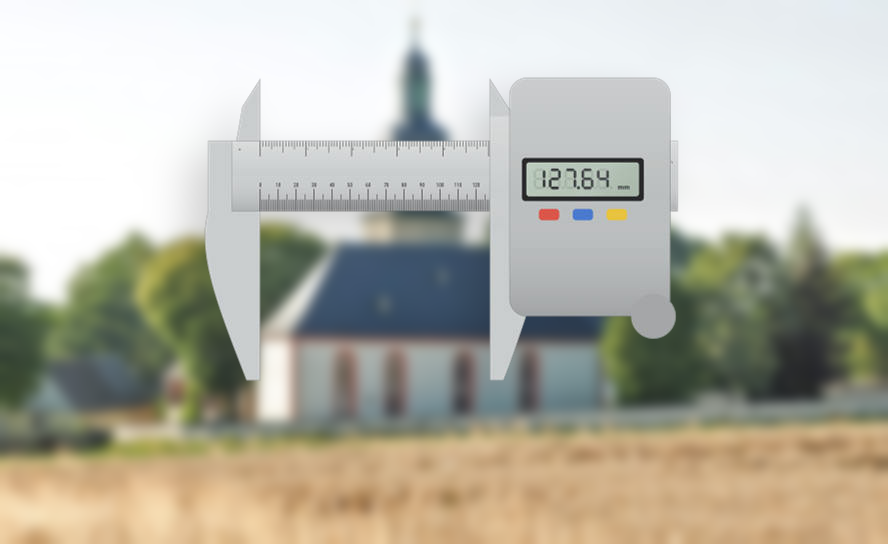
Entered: 127.64 mm
